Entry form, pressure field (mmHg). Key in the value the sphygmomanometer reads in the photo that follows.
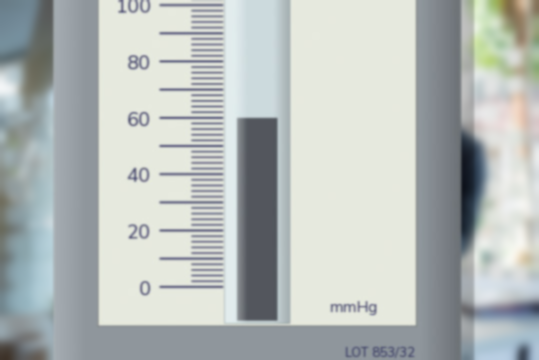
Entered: 60 mmHg
